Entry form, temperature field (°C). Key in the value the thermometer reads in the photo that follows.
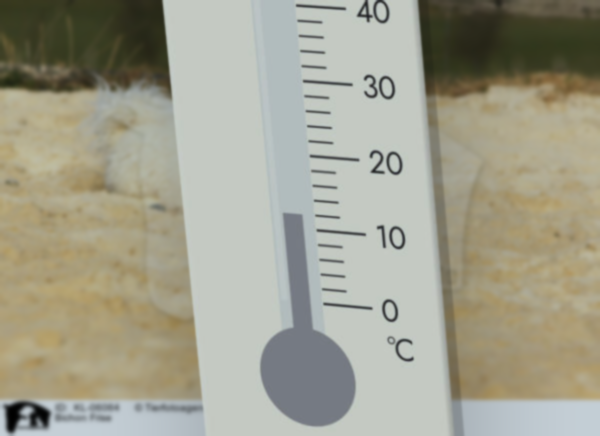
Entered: 12 °C
